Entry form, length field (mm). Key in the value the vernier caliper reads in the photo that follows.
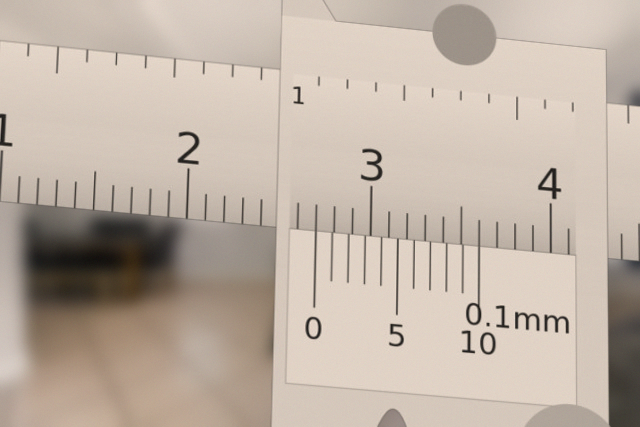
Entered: 27.0 mm
